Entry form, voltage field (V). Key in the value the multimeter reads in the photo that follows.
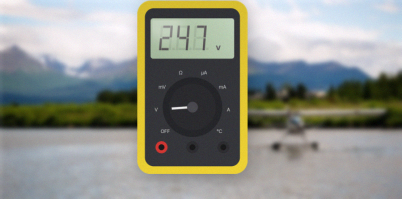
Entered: 247 V
